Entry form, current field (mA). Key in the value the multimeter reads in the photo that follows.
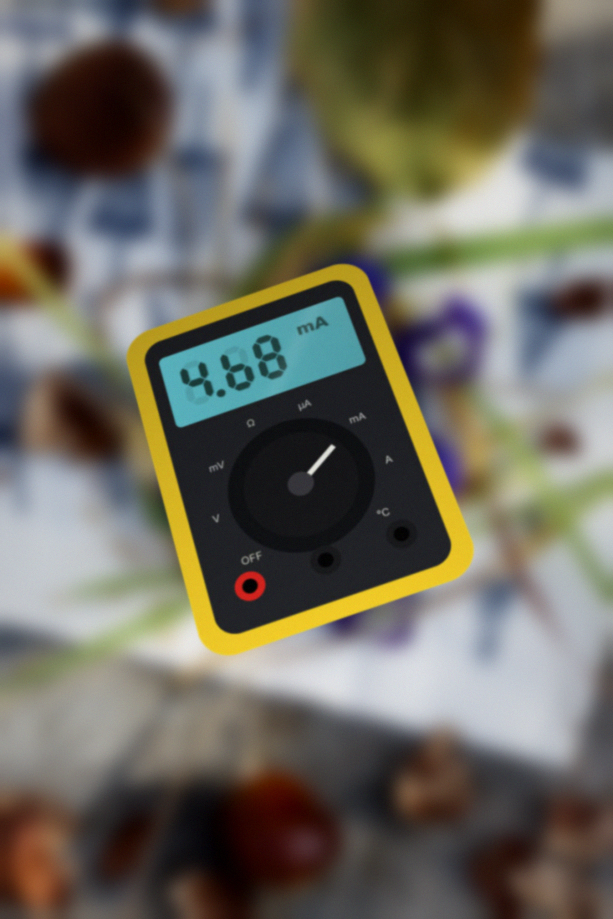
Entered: 4.68 mA
